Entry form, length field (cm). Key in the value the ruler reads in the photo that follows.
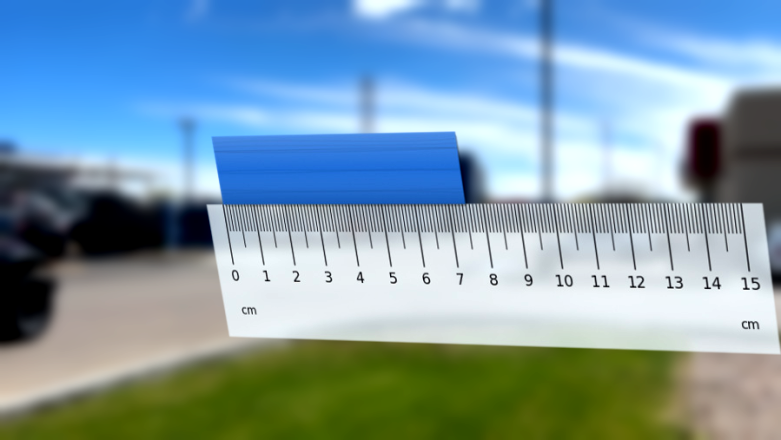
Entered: 7.5 cm
